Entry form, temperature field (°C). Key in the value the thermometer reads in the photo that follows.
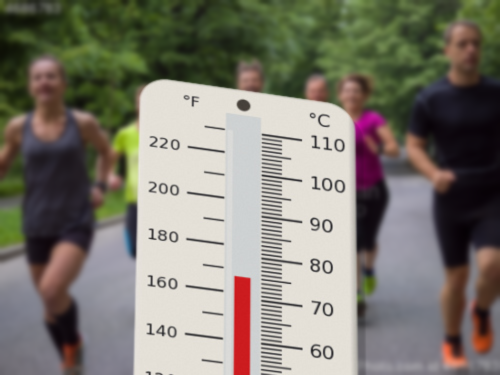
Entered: 75 °C
